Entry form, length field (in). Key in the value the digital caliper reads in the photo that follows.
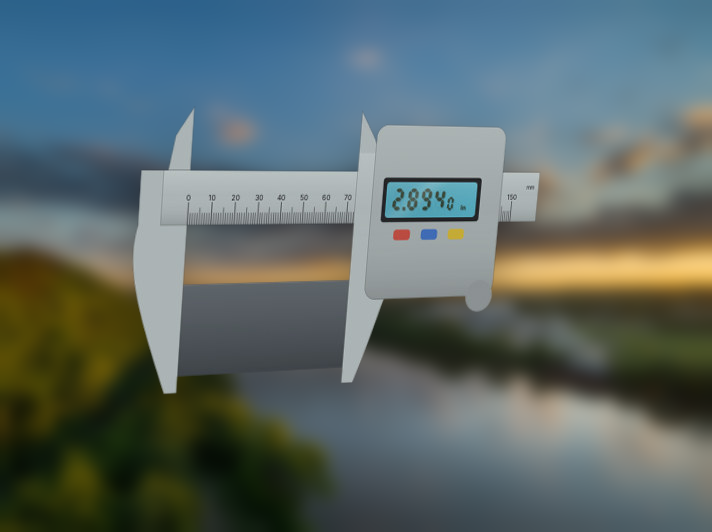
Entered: 2.8940 in
